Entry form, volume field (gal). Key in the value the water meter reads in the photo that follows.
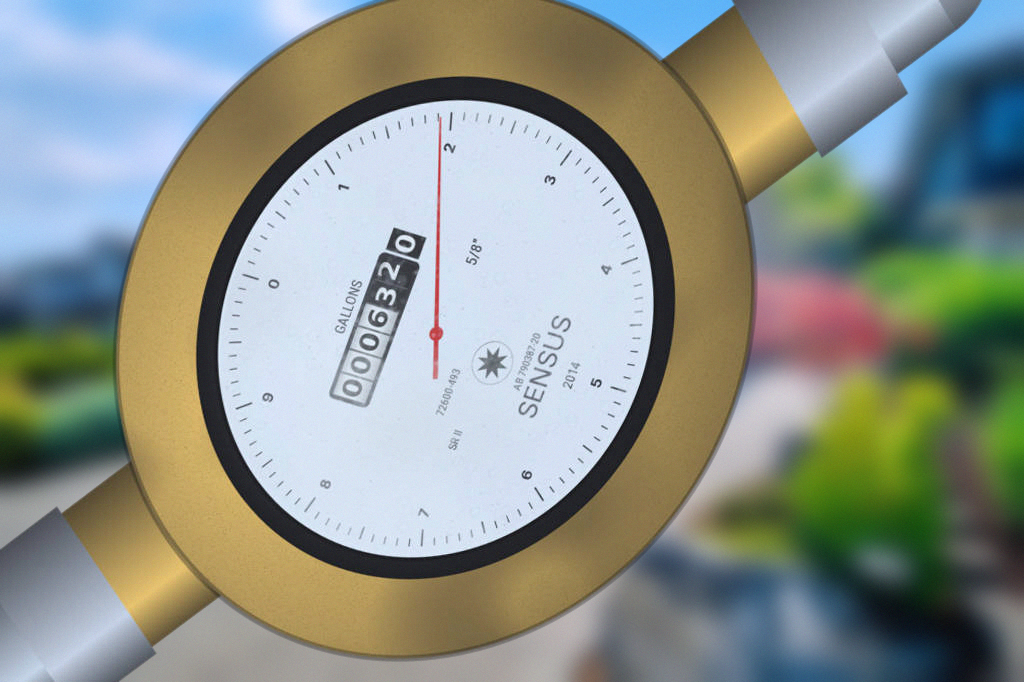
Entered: 6321.9 gal
